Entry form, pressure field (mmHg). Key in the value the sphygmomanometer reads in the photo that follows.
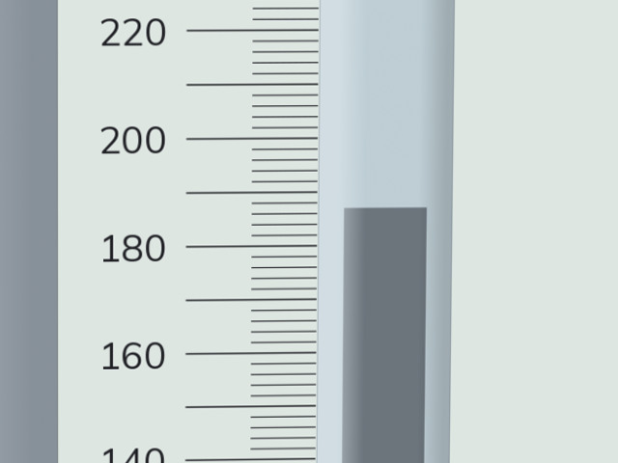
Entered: 187 mmHg
